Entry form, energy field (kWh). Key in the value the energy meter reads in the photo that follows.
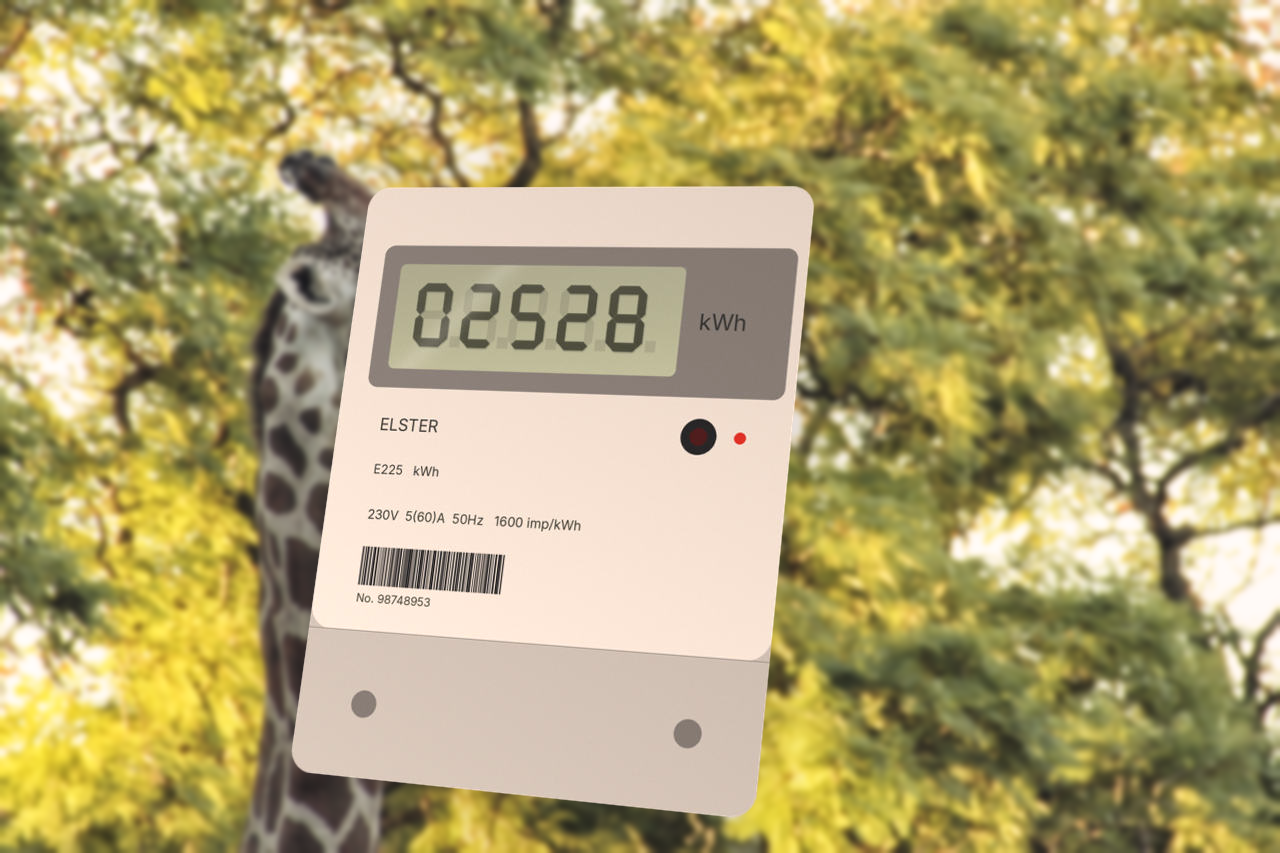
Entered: 2528 kWh
